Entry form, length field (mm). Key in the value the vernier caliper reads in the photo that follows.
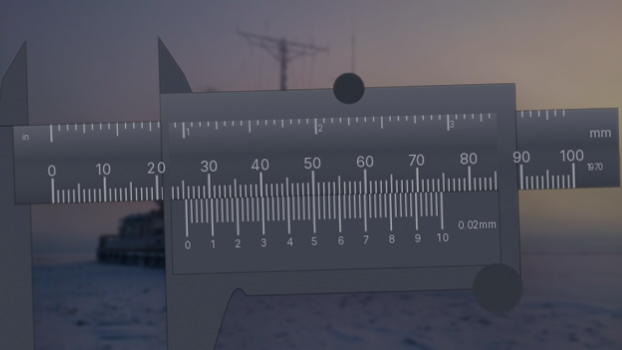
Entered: 25.5 mm
